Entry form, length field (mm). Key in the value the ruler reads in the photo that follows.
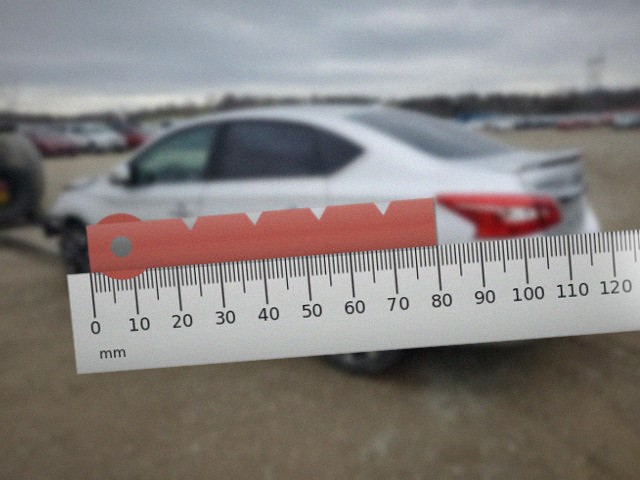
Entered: 80 mm
